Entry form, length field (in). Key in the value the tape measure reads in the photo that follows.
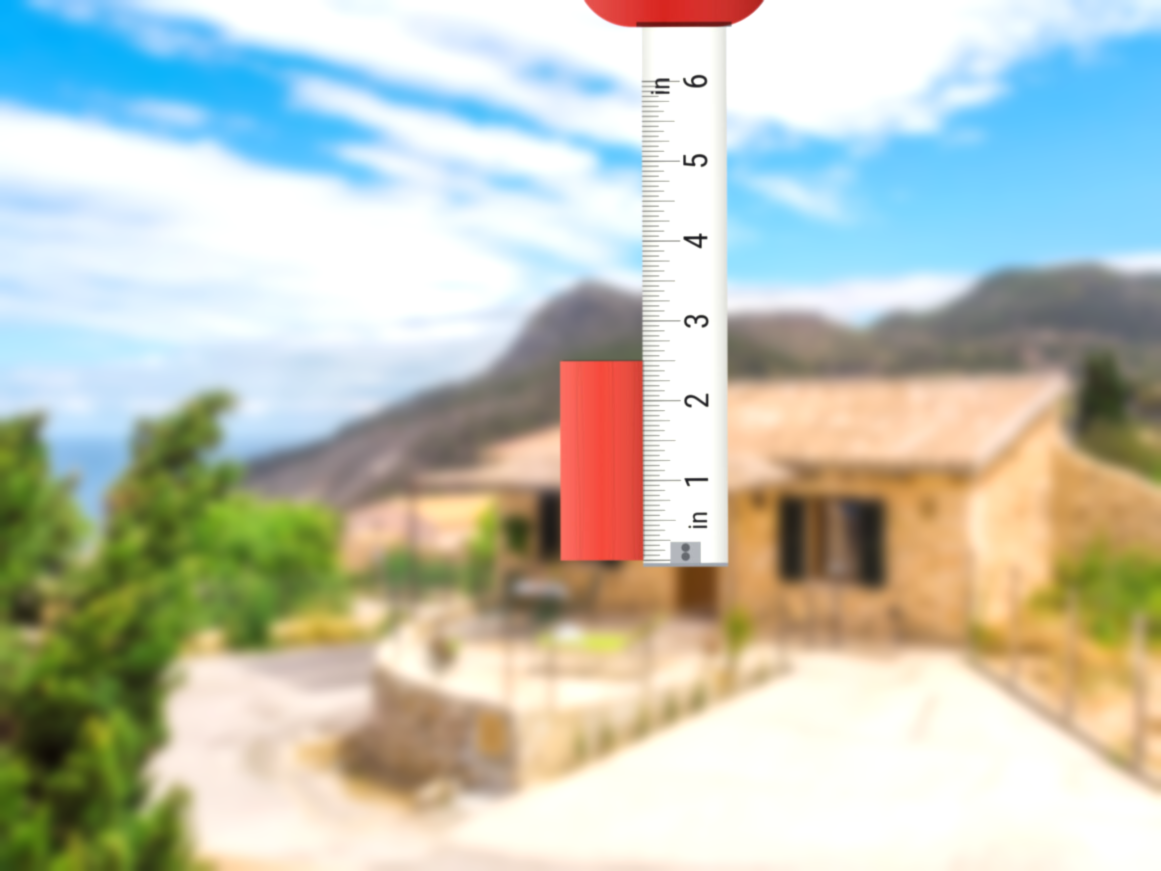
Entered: 2.5 in
